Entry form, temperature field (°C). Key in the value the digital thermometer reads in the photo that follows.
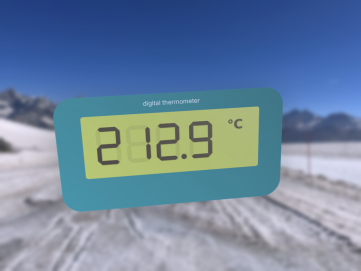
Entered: 212.9 °C
